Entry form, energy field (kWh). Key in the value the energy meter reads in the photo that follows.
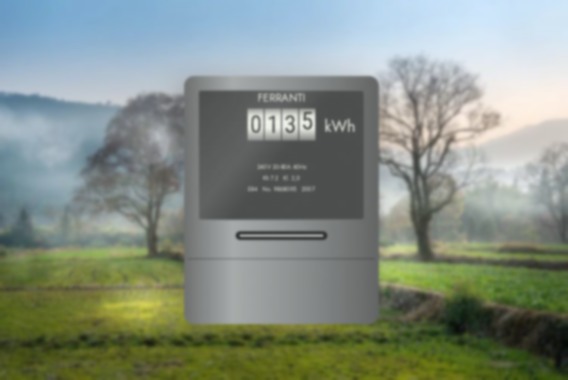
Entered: 135 kWh
